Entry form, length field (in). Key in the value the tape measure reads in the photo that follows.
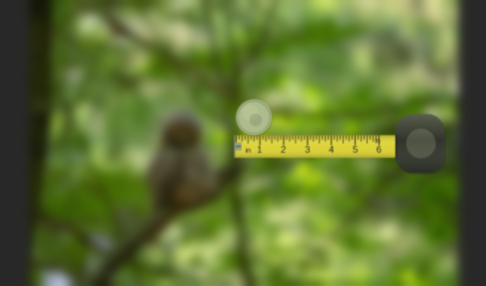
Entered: 1.5 in
